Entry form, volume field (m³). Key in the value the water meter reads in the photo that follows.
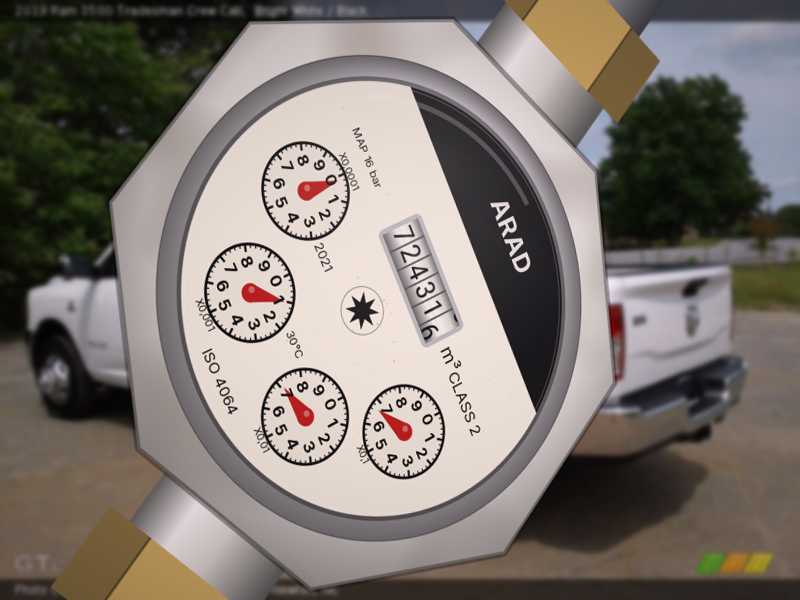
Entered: 724315.6710 m³
